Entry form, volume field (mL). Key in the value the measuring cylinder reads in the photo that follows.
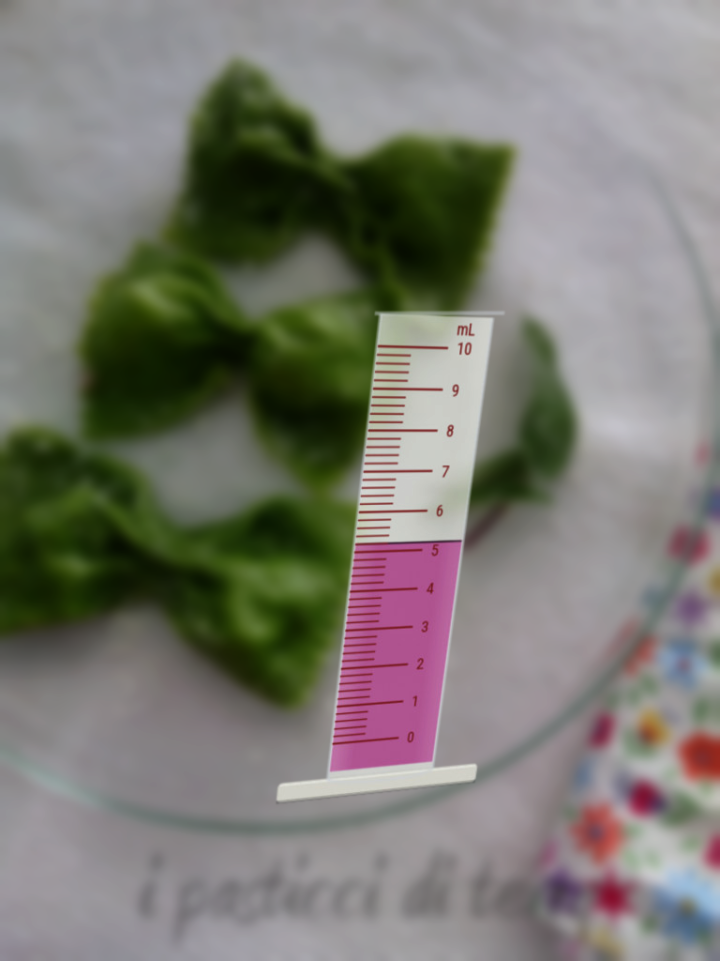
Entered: 5.2 mL
